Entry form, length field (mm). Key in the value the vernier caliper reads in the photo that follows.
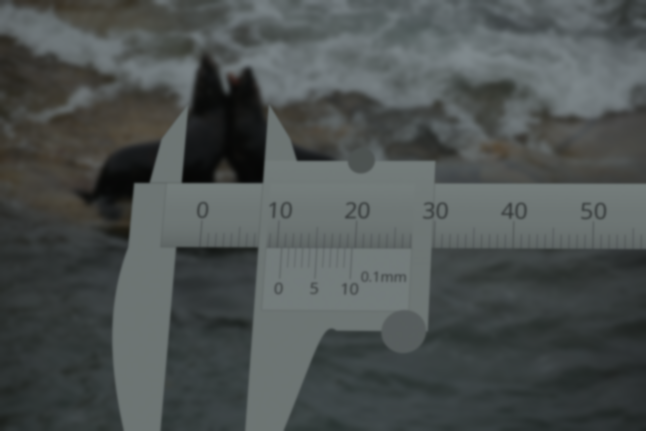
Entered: 10.6 mm
